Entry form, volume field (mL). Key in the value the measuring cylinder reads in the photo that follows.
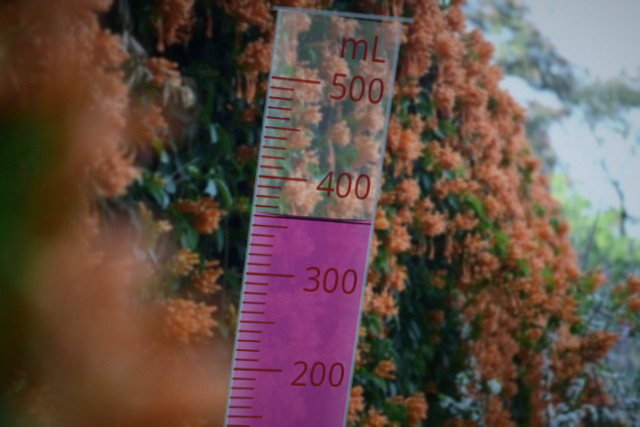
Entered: 360 mL
